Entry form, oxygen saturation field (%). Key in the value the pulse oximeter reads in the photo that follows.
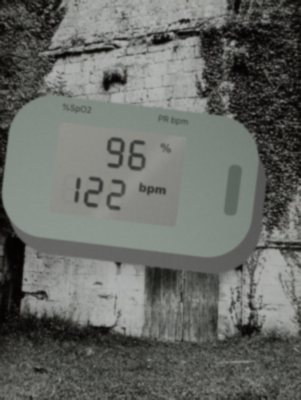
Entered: 96 %
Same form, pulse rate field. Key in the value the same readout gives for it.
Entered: 122 bpm
